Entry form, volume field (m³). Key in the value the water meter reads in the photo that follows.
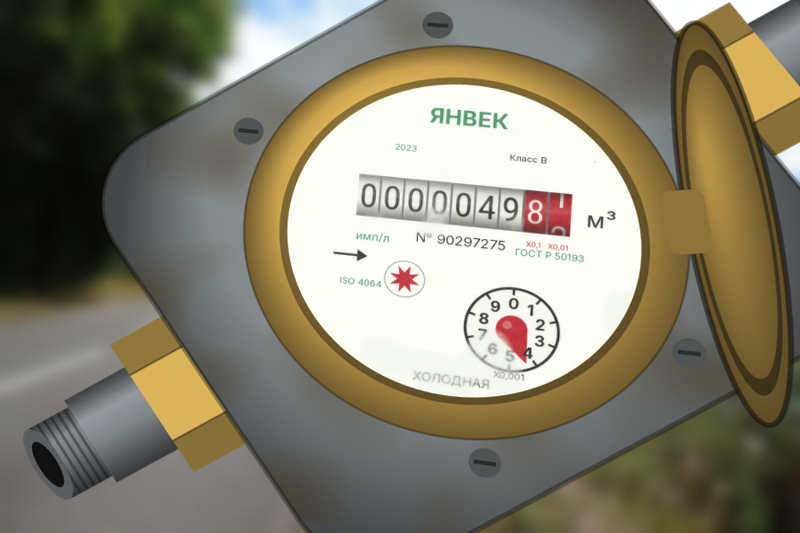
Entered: 49.814 m³
